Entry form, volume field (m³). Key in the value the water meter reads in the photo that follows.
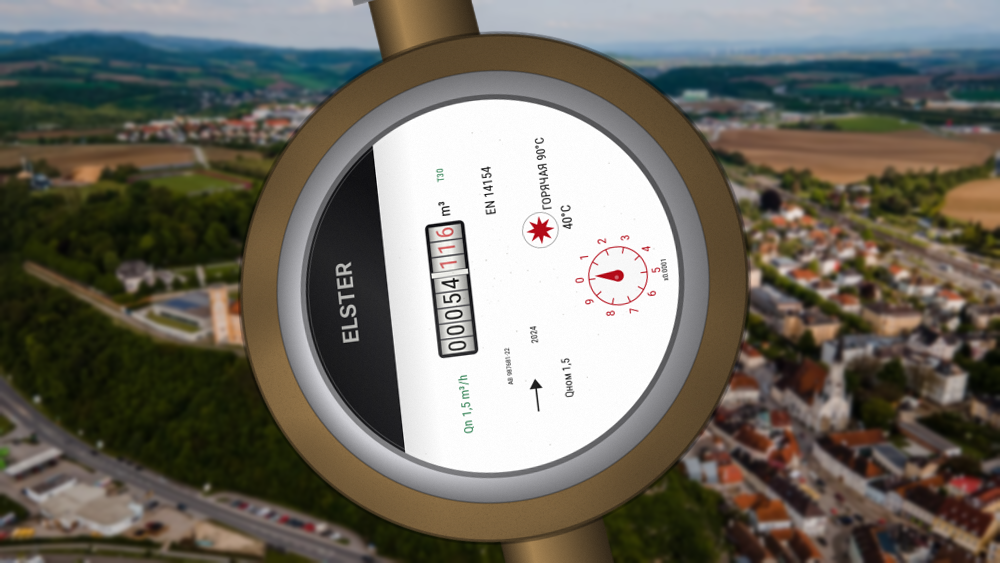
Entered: 54.1160 m³
